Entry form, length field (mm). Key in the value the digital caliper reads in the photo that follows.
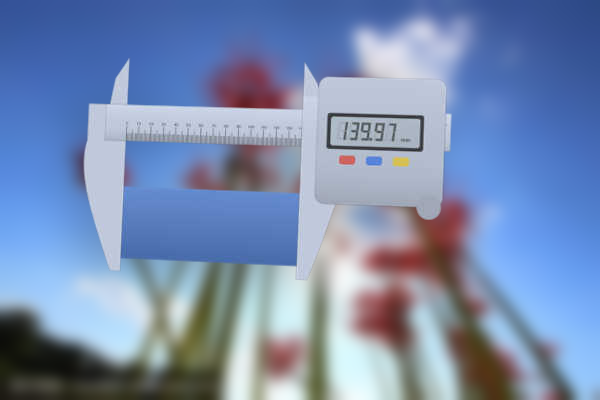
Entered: 139.97 mm
